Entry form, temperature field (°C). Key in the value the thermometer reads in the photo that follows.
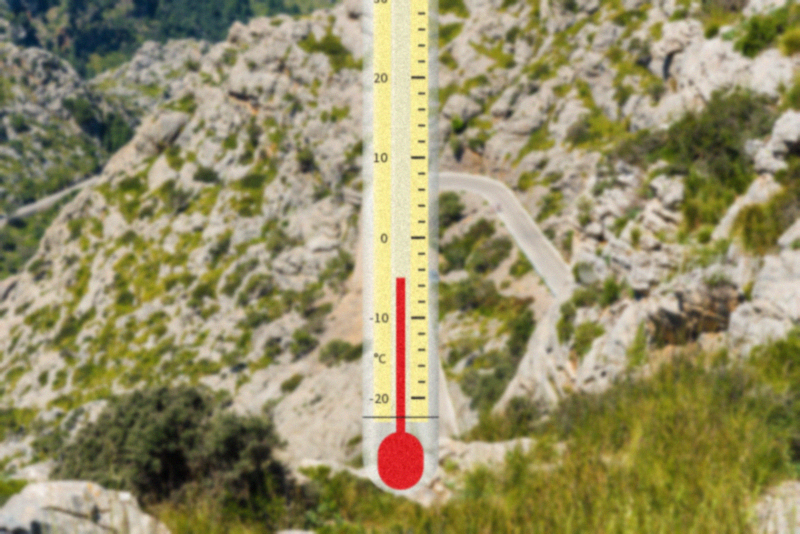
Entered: -5 °C
